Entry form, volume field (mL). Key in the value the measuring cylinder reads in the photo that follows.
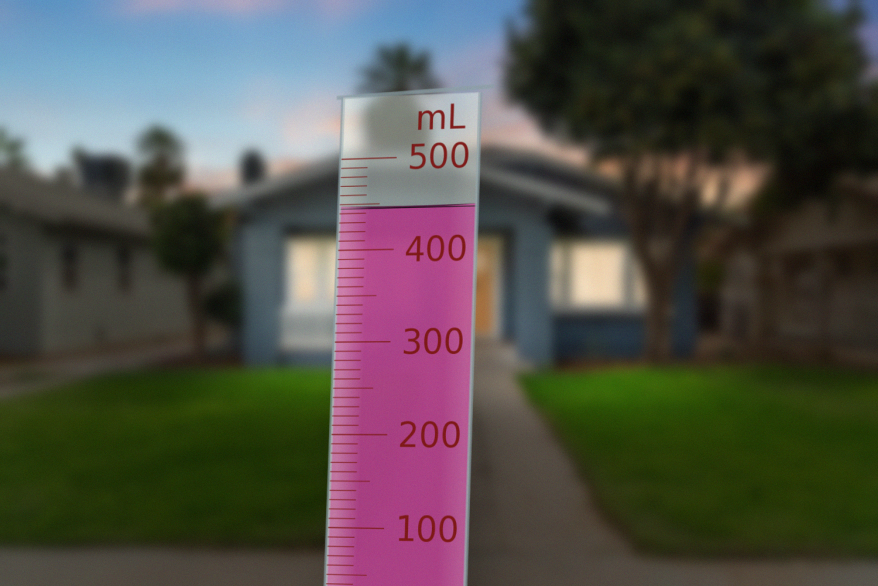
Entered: 445 mL
